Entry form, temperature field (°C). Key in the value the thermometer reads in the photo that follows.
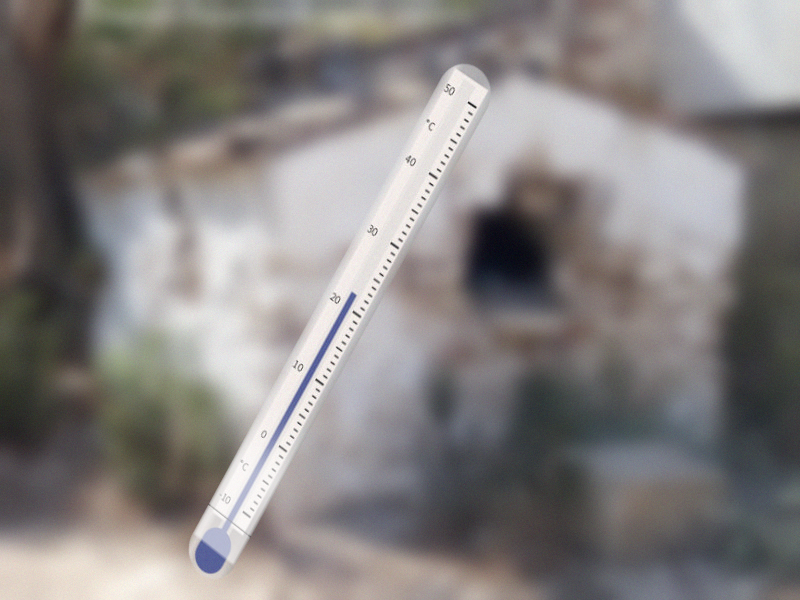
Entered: 22 °C
